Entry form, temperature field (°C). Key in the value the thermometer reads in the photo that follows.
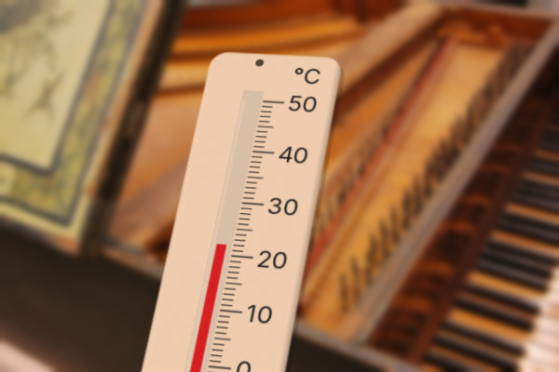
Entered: 22 °C
